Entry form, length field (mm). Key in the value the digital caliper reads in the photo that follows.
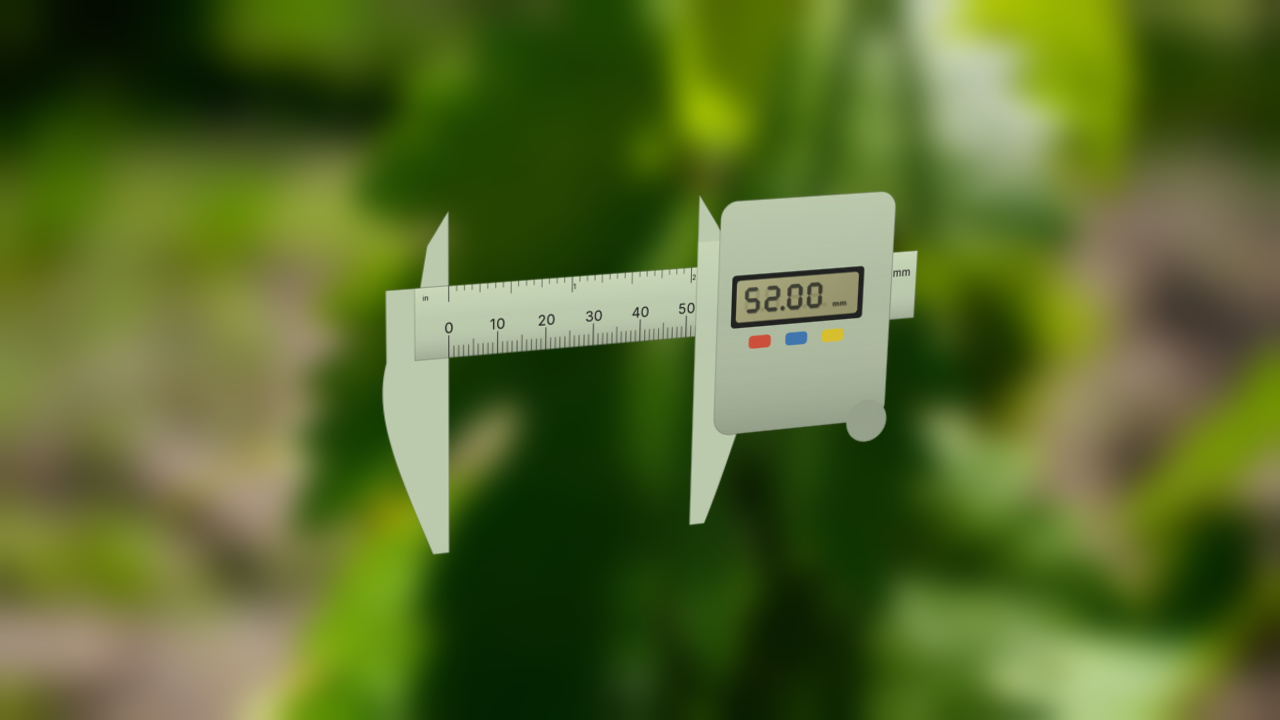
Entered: 52.00 mm
